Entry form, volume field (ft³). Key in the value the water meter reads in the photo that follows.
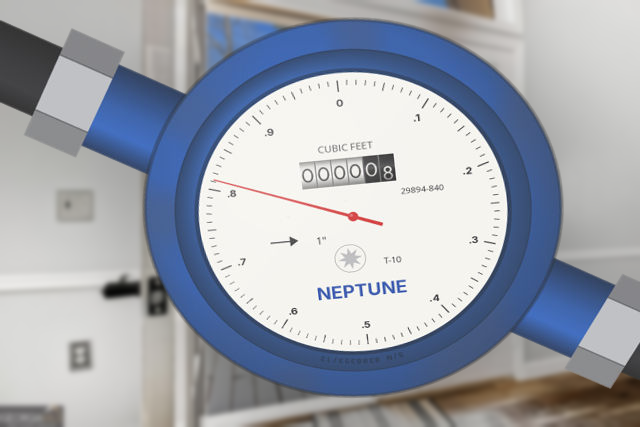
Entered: 7.81 ft³
